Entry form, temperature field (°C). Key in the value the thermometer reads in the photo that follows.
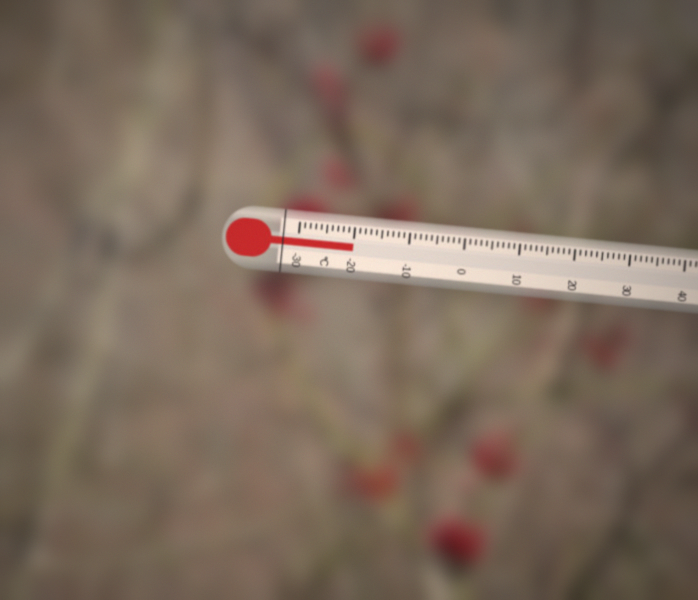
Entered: -20 °C
